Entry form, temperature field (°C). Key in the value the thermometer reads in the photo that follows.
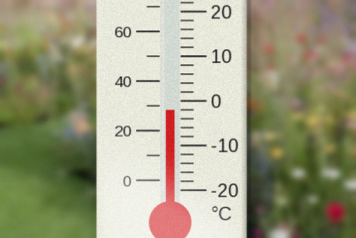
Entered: -2 °C
